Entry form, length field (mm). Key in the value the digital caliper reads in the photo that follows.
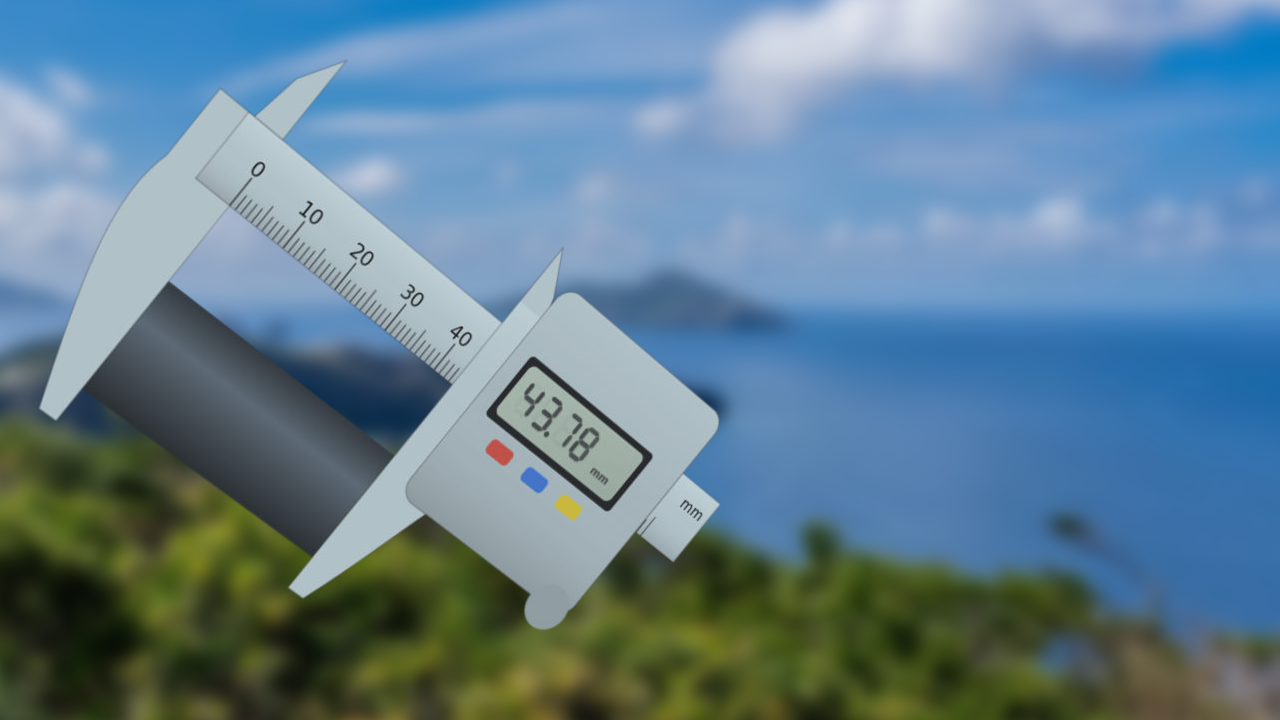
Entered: 43.78 mm
